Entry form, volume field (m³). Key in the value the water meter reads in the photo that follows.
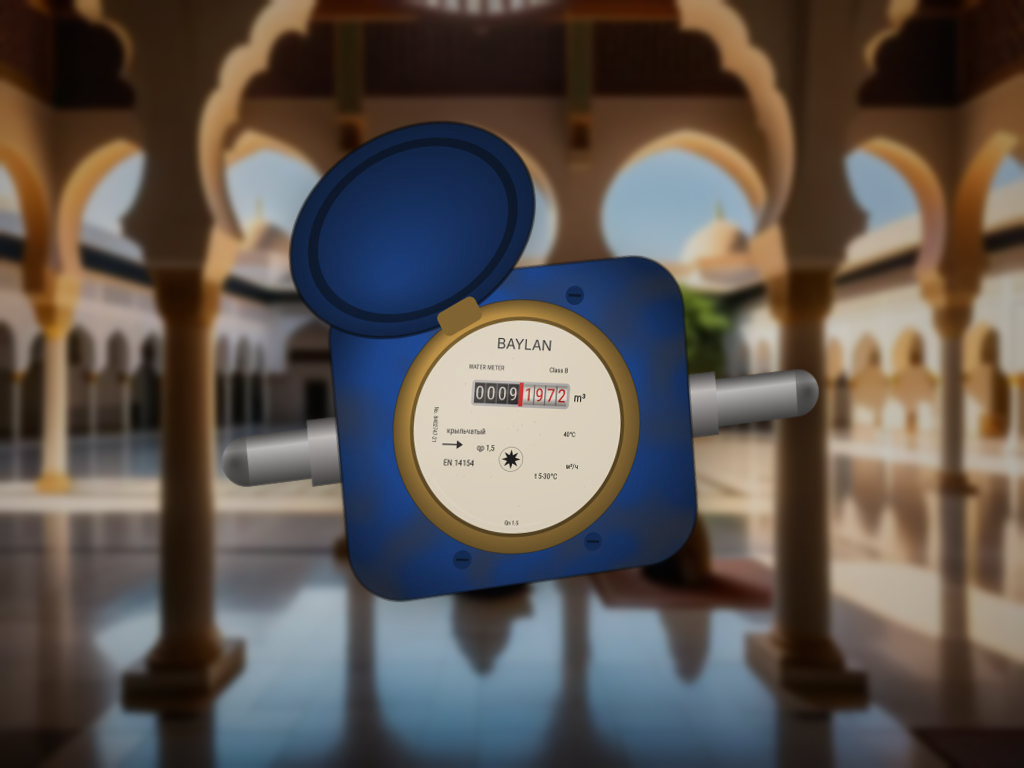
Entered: 9.1972 m³
